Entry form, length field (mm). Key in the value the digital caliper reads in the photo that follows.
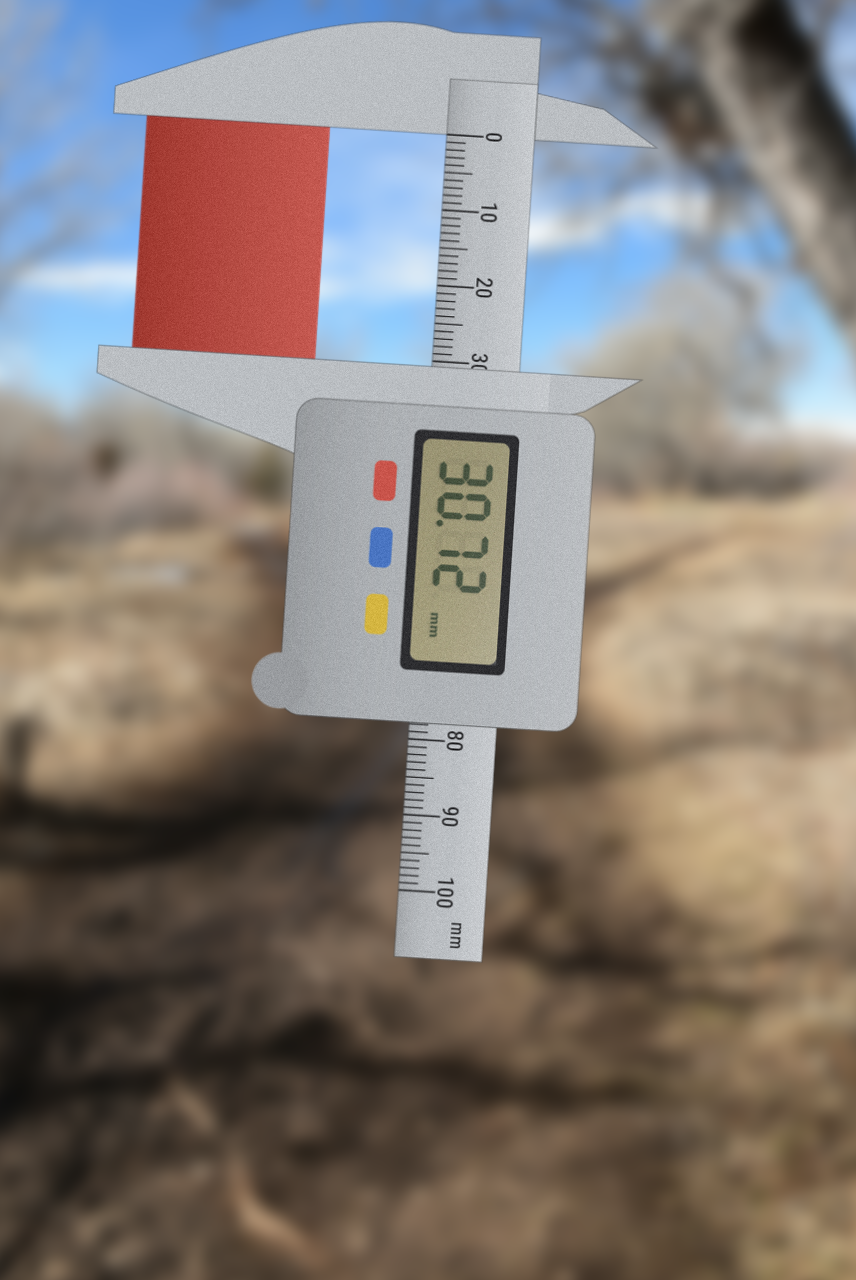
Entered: 30.72 mm
